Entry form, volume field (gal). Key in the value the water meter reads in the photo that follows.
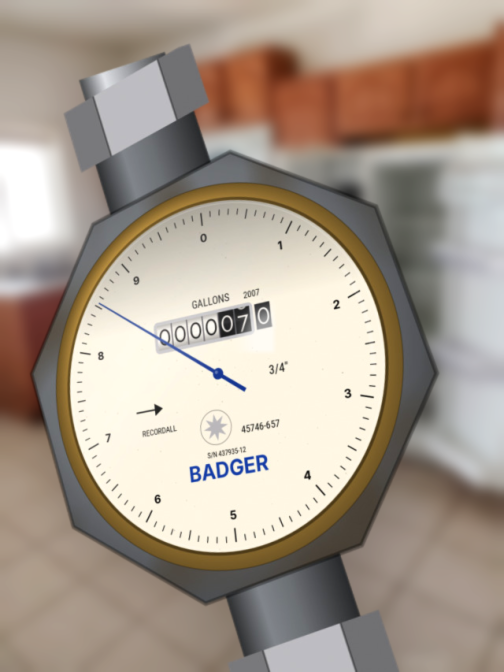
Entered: 68.5 gal
